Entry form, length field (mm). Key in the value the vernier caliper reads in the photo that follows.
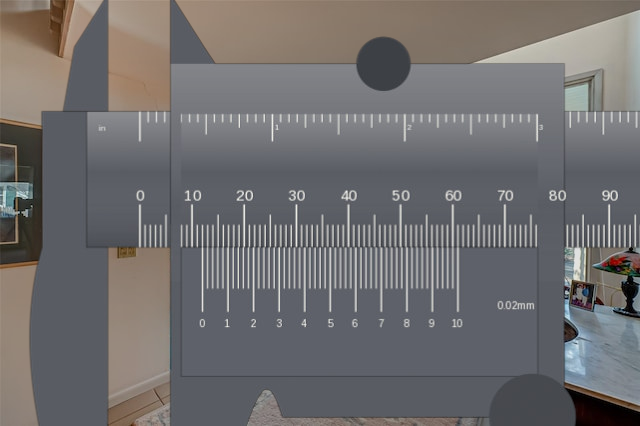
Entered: 12.0 mm
